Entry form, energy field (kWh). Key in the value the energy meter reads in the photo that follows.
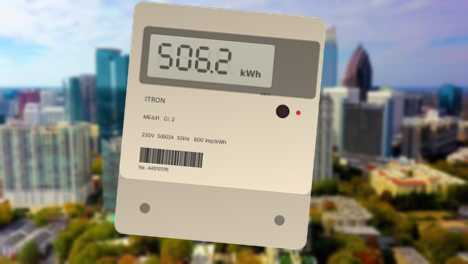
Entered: 506.2 kWh
